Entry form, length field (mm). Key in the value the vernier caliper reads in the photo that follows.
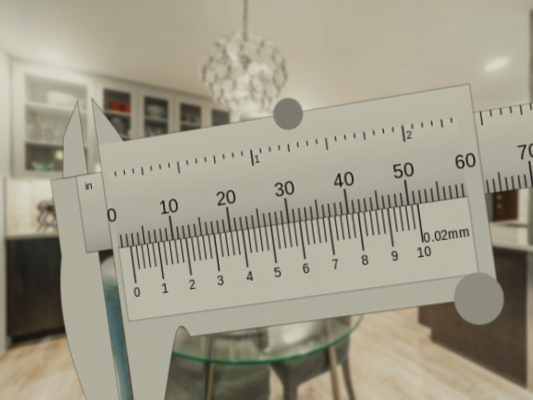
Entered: 2.5 mm
